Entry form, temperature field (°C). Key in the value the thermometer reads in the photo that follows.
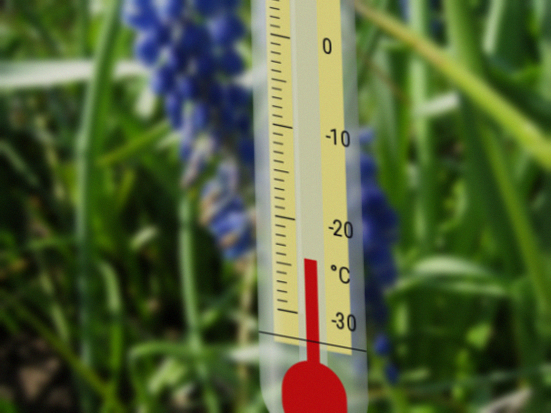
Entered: -24 °C
